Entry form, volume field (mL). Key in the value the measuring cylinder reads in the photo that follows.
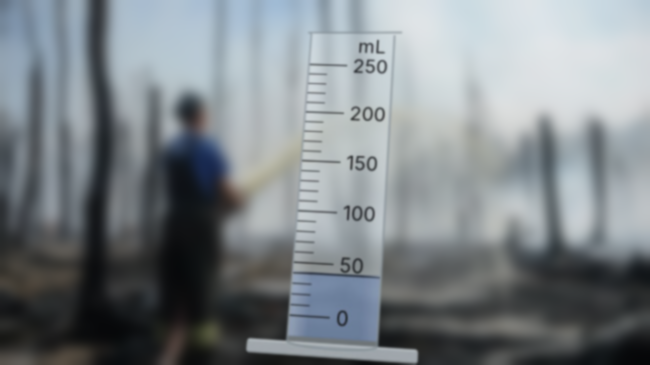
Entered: 40 mL
